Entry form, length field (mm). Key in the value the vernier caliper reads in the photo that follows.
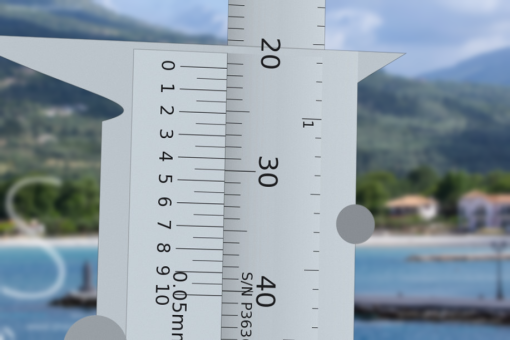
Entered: 21.4 mm
